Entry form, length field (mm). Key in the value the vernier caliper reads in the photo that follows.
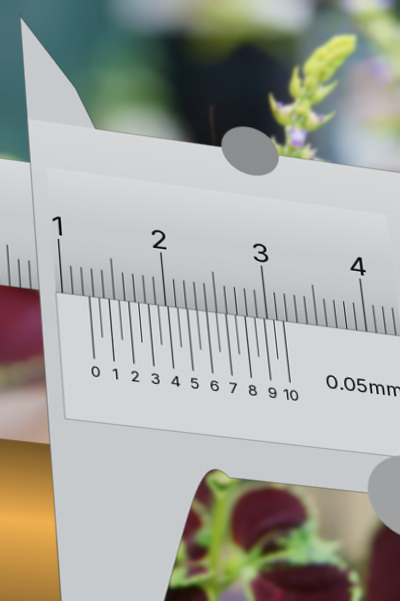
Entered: 12.6 mm
